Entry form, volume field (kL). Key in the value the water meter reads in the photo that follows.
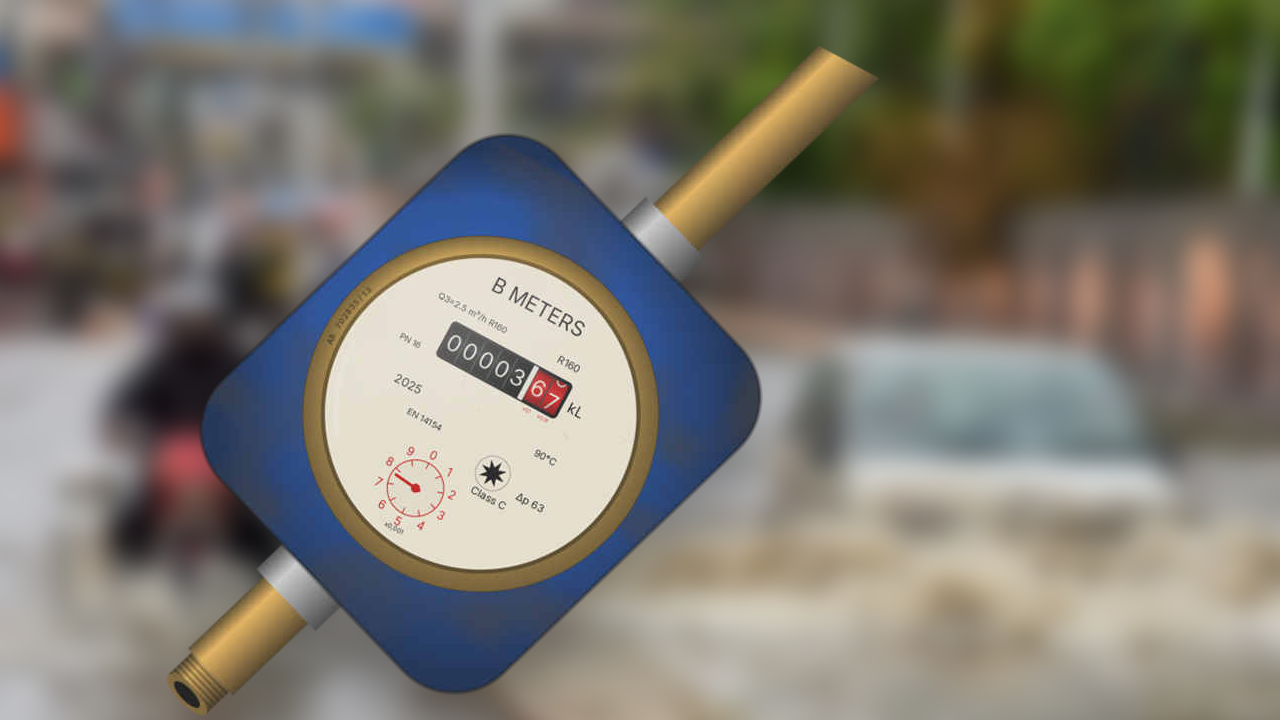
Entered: 3.667 kL
